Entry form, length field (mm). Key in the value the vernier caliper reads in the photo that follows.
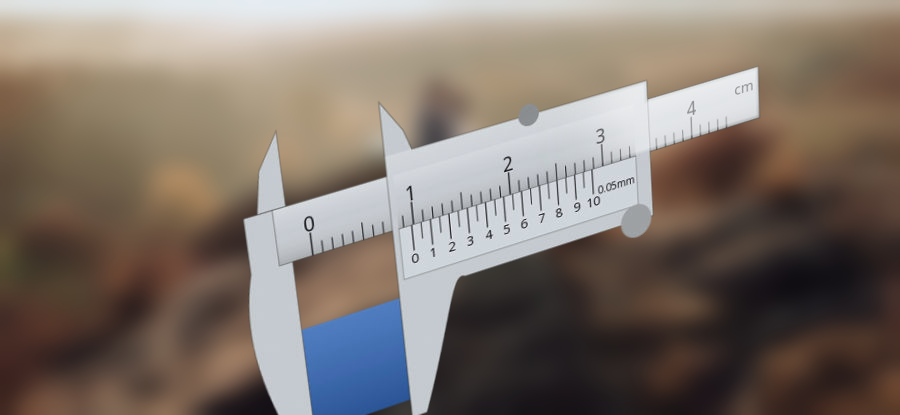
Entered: 9.8 mm
